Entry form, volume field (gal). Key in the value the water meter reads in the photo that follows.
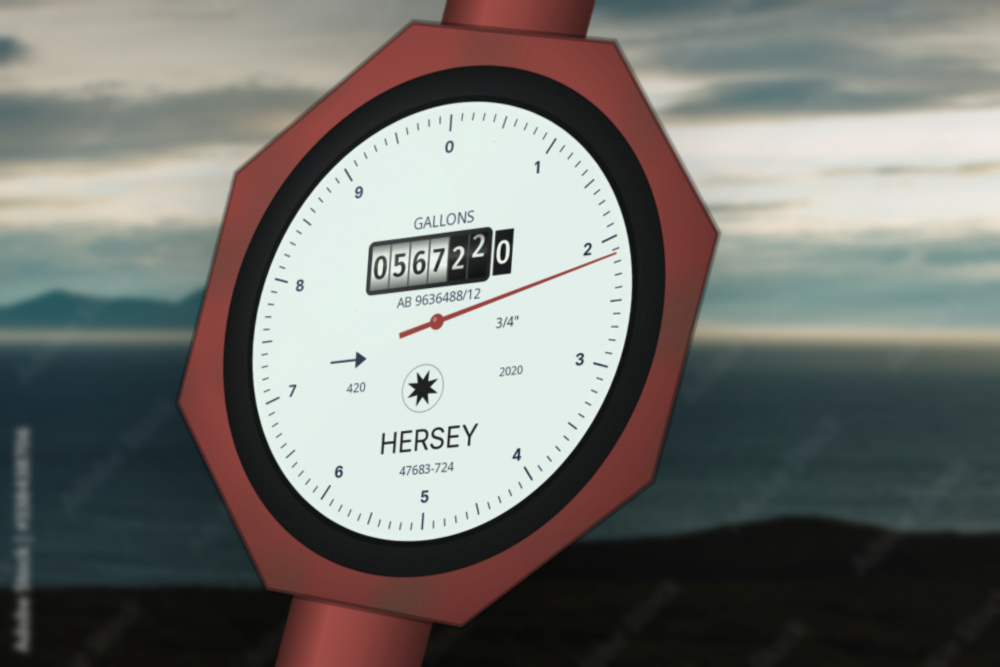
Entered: 567222.1 gal
